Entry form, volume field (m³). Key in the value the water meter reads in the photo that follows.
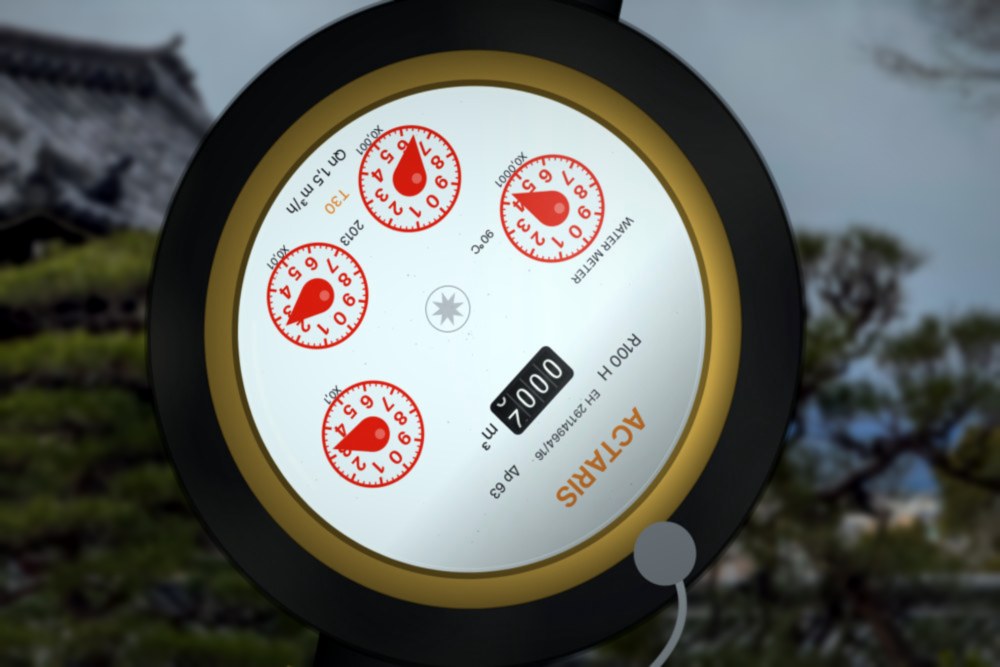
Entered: 2.3264 m³
